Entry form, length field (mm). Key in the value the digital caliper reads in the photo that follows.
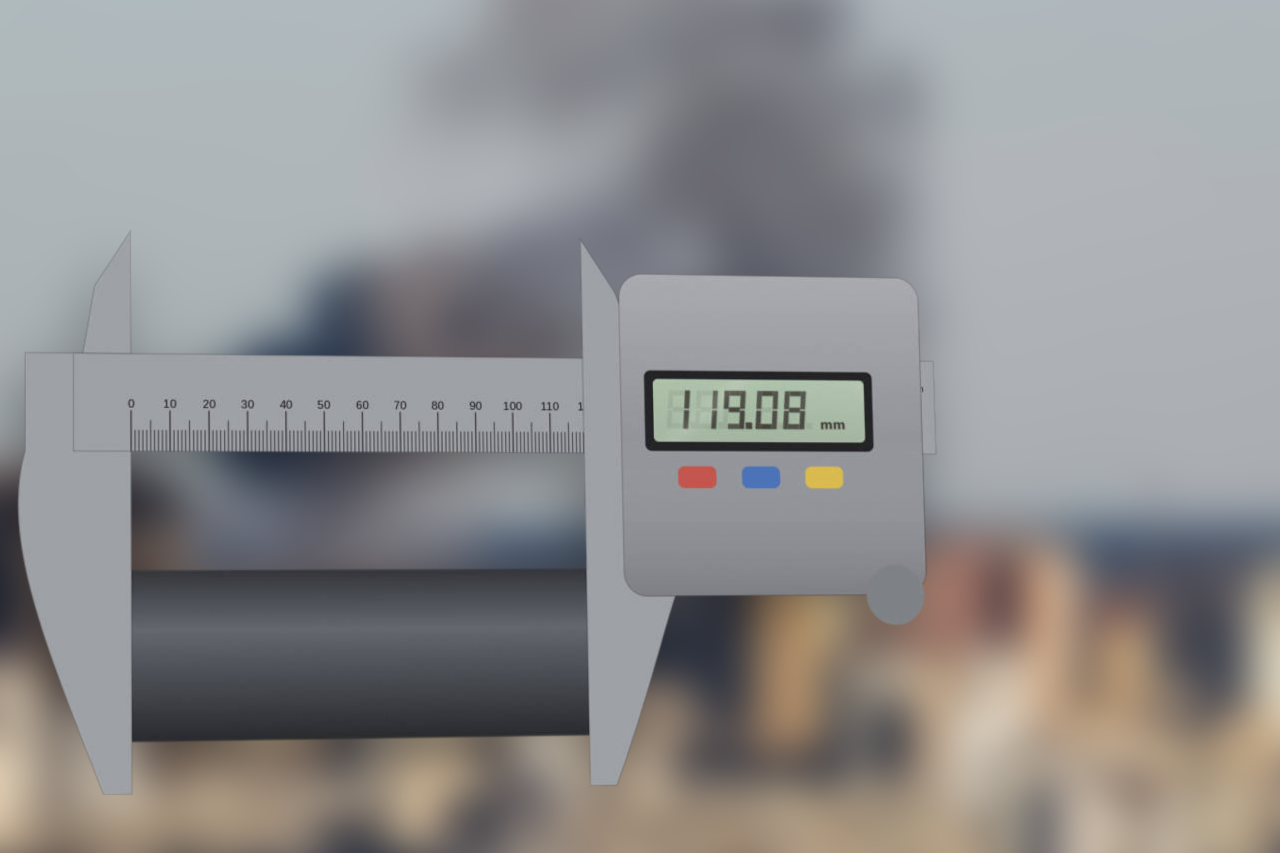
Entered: 119.08 mm
